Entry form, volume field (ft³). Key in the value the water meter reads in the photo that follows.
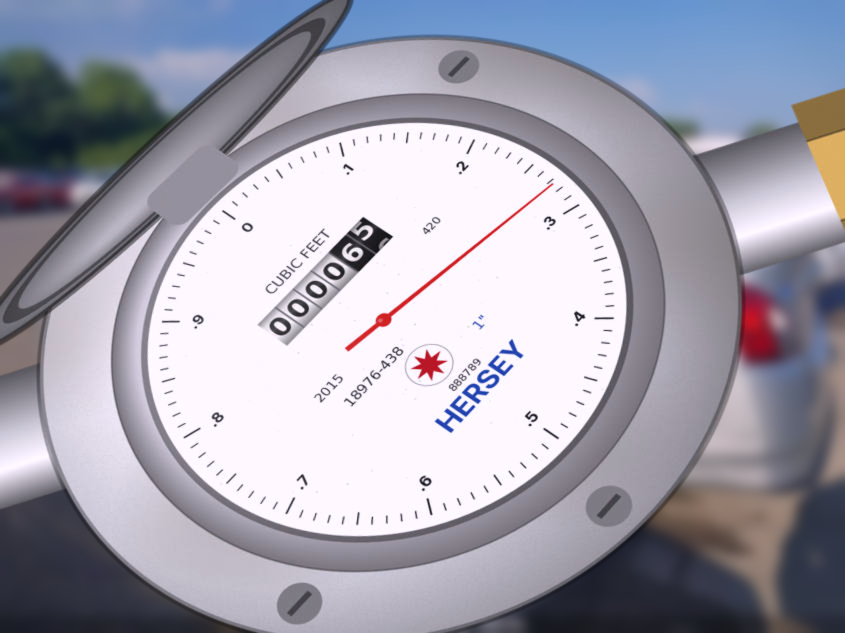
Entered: 65.27 ft³
